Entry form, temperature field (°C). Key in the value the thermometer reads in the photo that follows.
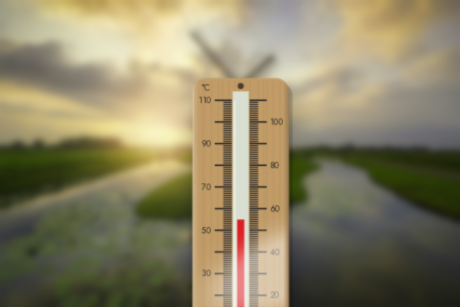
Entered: 55 °C
